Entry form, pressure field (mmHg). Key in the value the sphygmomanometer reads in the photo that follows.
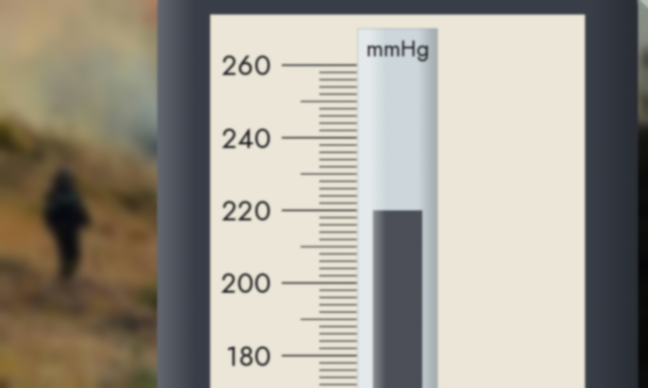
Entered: 220 mmHg
